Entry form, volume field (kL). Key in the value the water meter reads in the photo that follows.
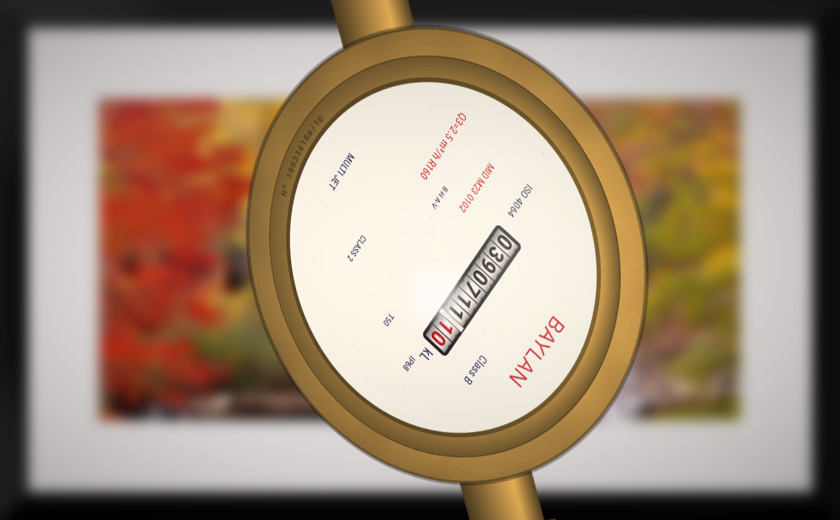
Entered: 390711.10 kL
